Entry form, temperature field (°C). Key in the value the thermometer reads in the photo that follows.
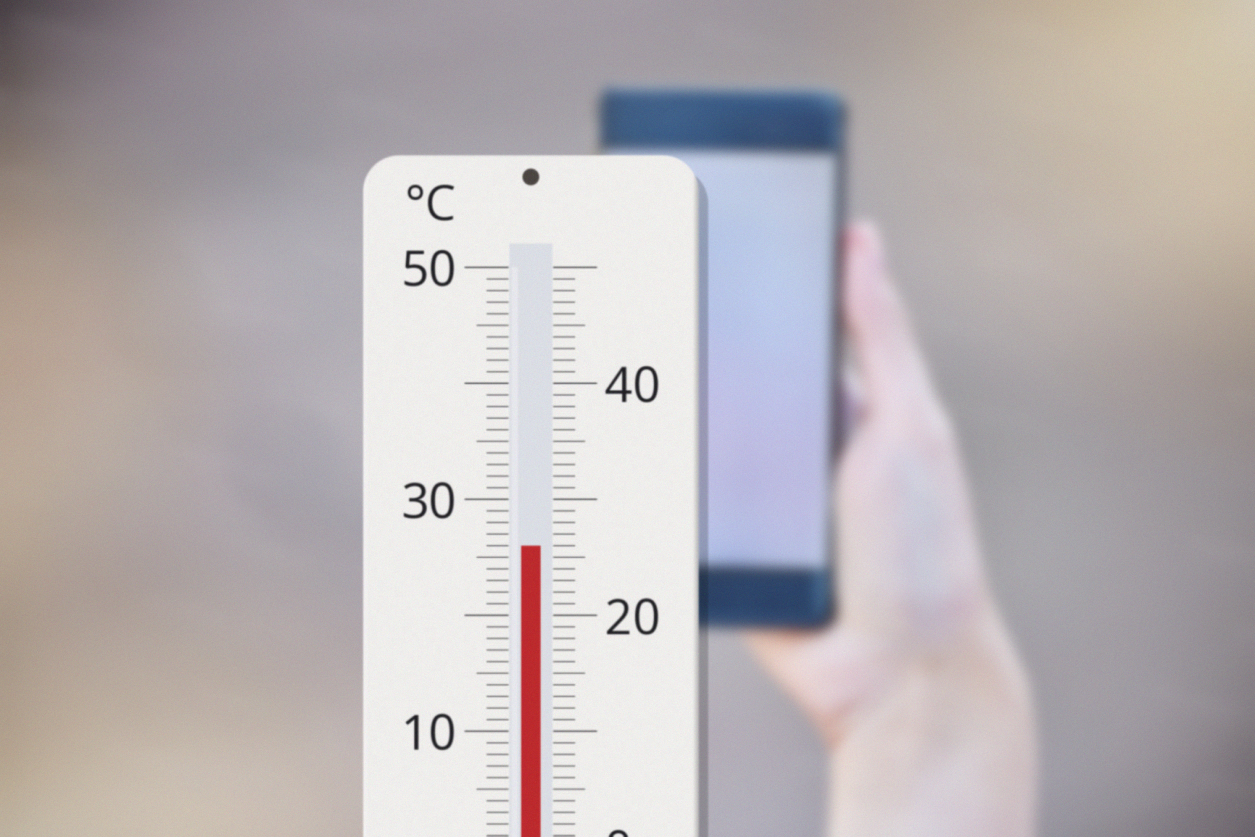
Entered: 26 °C
